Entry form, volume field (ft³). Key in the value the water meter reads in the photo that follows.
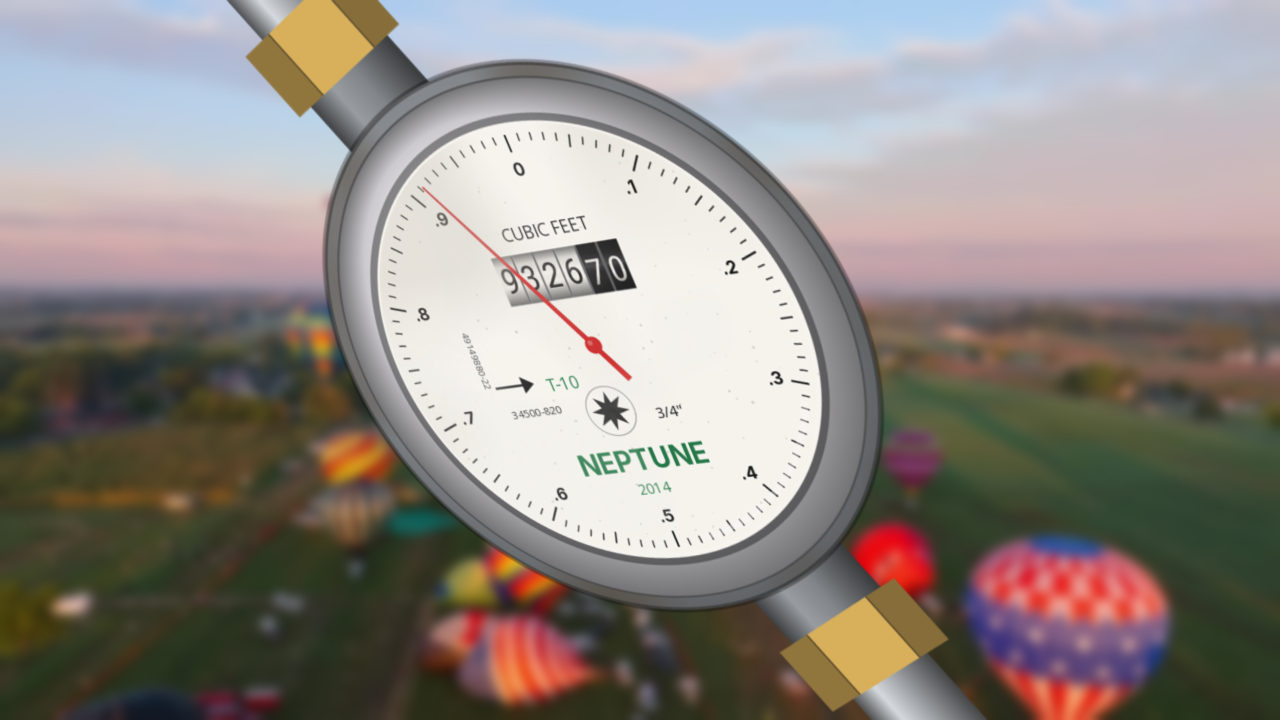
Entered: 932669.91 ft³
